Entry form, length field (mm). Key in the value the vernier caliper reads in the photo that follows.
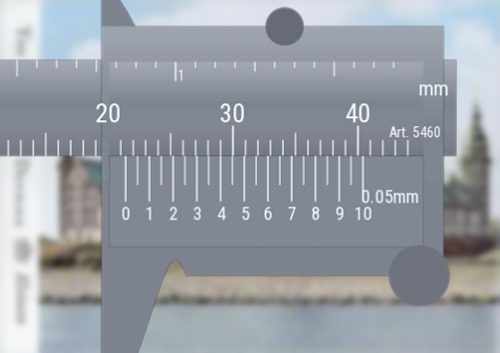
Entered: 21.4 mm
